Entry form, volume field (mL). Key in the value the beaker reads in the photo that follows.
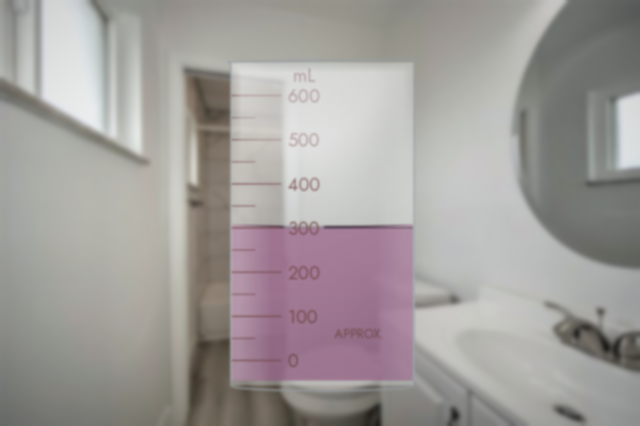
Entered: 300 mL
